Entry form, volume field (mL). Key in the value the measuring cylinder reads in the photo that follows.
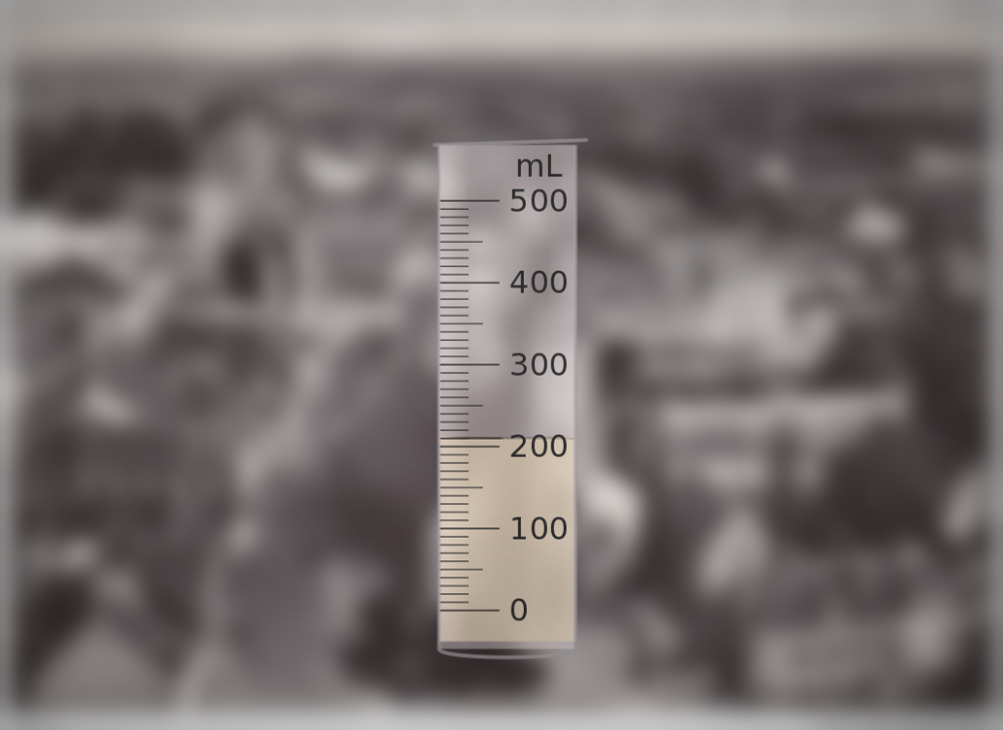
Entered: 210 mL
